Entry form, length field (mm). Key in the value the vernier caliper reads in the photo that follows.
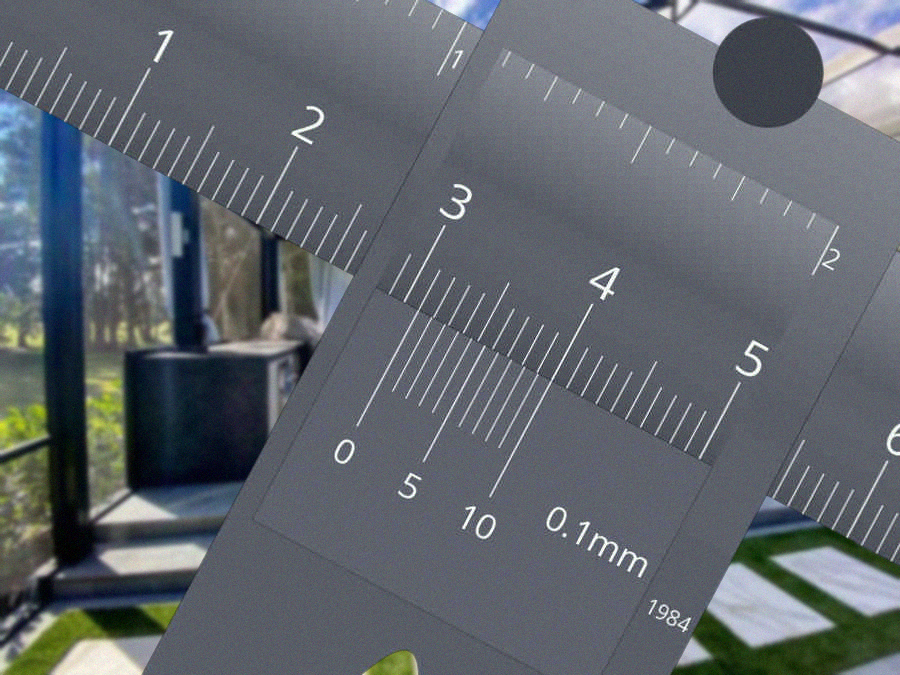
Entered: 31.0 mm
